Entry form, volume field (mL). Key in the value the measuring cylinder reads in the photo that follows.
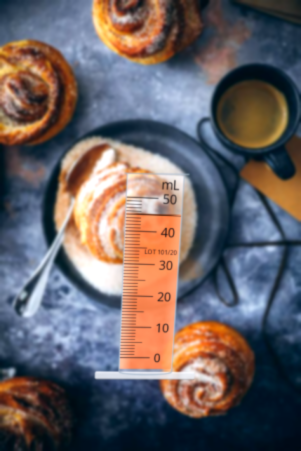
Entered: 45 mL
